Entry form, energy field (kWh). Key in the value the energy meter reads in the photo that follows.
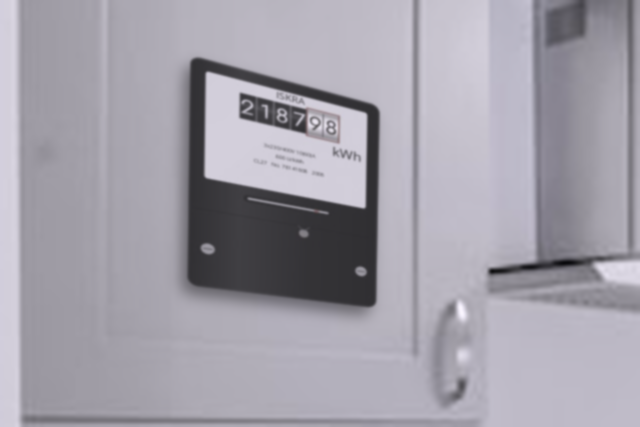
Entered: 2187.98 kWh
